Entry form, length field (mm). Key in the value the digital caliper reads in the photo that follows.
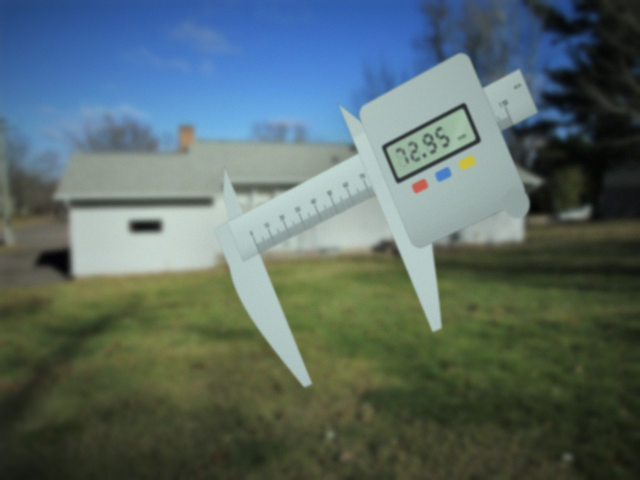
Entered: 72.95 mm
